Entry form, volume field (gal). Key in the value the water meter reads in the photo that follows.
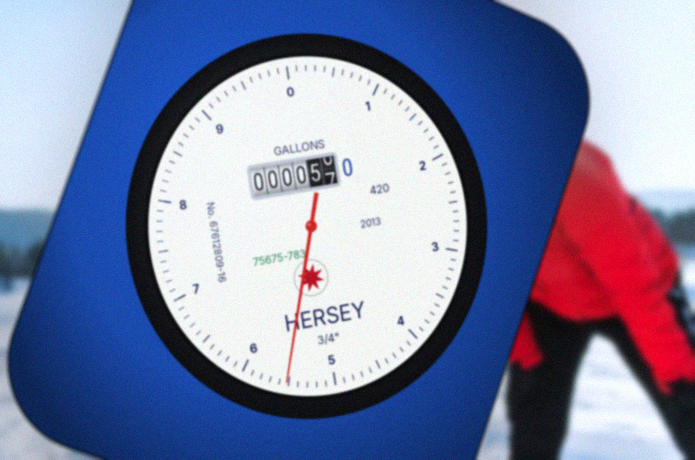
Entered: 565.5 gal
